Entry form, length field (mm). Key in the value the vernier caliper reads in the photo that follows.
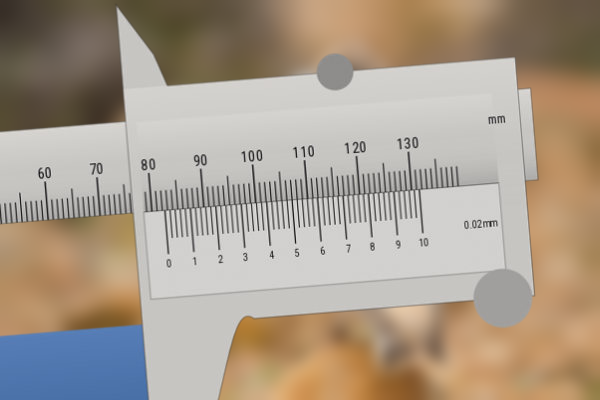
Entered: 82.5 mm
